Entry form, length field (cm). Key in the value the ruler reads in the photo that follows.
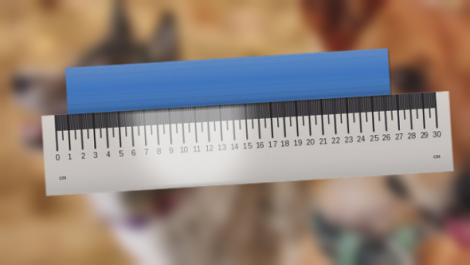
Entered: 25.5 cm
